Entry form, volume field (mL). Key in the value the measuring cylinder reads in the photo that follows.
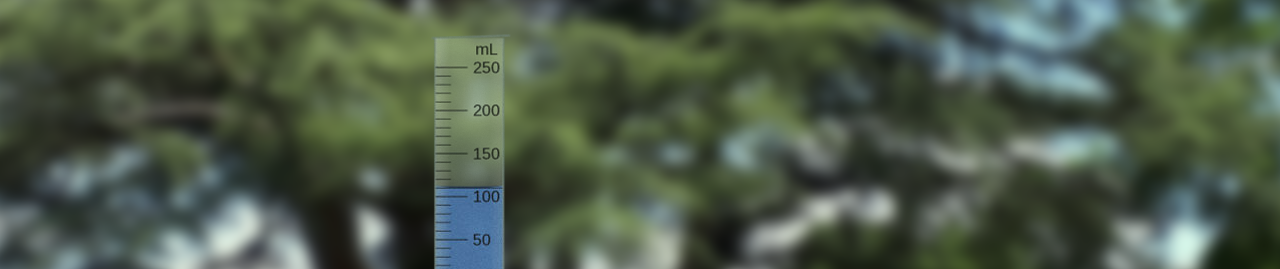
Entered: 110 mL
